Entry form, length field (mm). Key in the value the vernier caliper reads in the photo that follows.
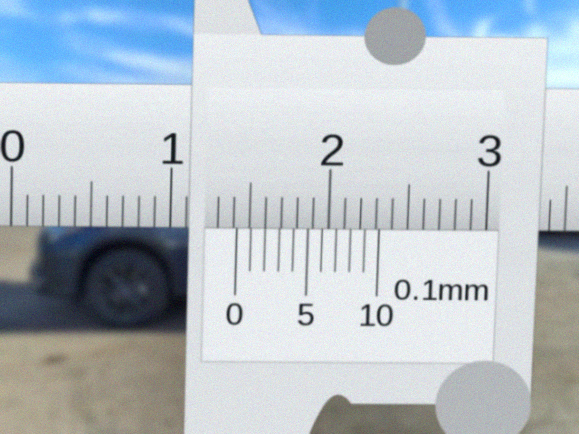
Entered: 14.2 mm
